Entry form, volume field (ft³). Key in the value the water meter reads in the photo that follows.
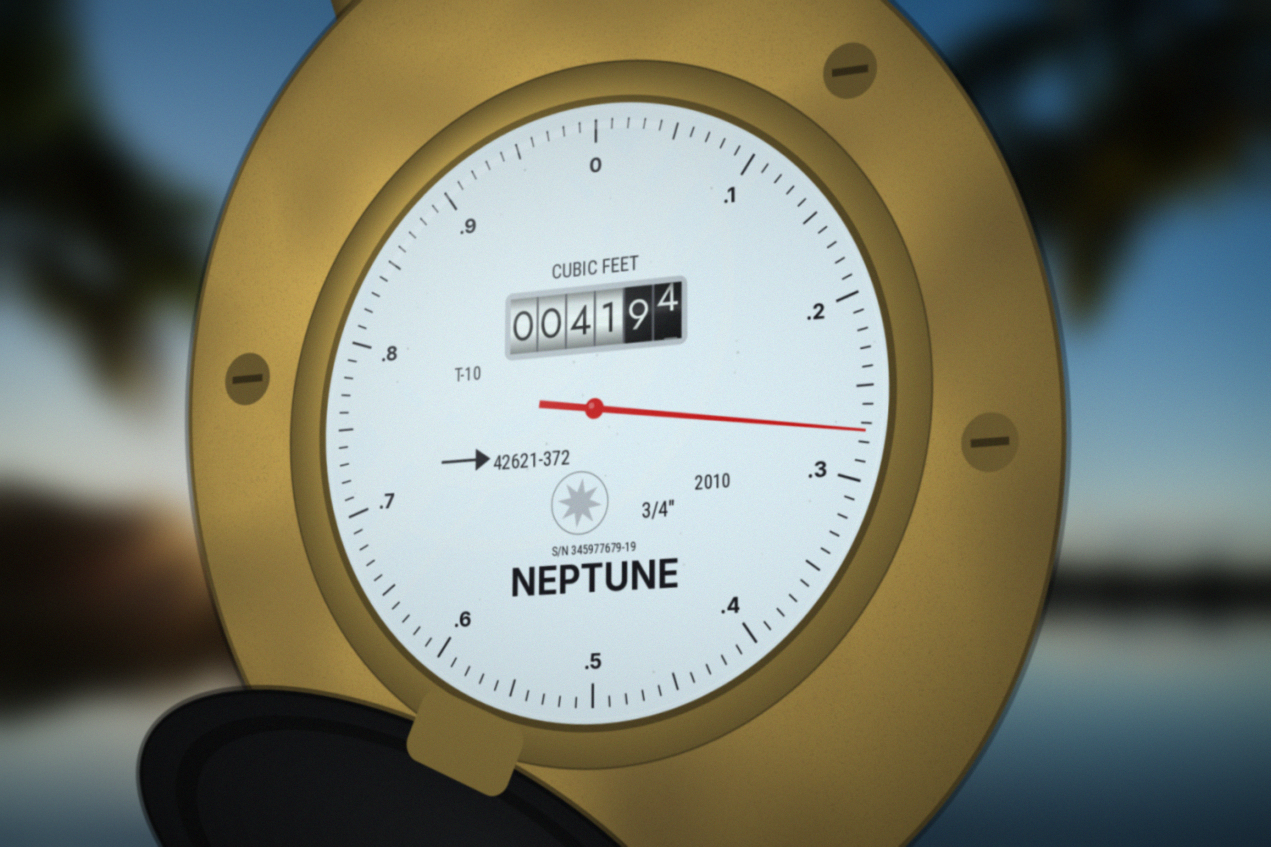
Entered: 4194.27 ft³
